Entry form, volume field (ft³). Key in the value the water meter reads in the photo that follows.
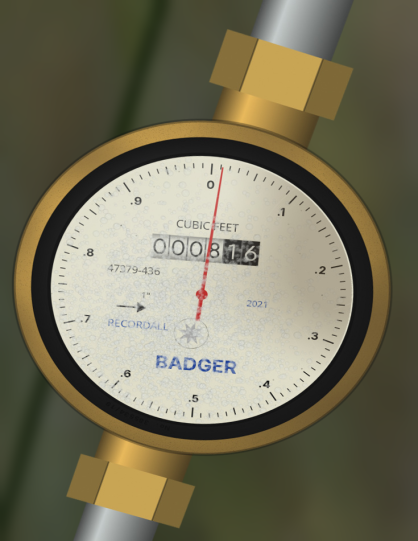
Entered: 816.01 ft³
